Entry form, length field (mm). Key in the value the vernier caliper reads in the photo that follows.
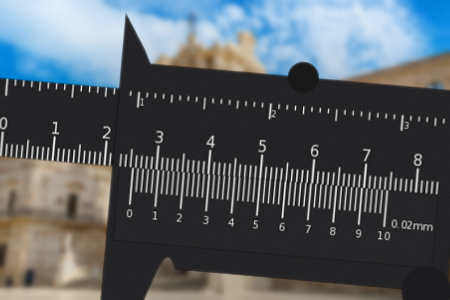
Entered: 25.5 mm
